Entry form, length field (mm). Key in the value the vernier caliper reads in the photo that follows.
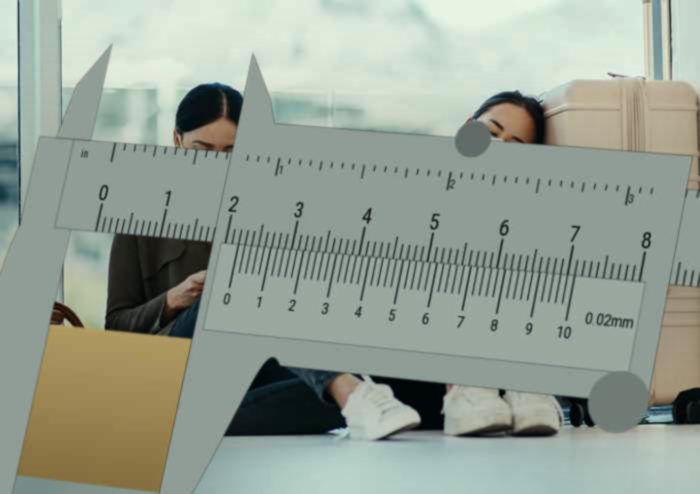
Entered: 22.0 mm
